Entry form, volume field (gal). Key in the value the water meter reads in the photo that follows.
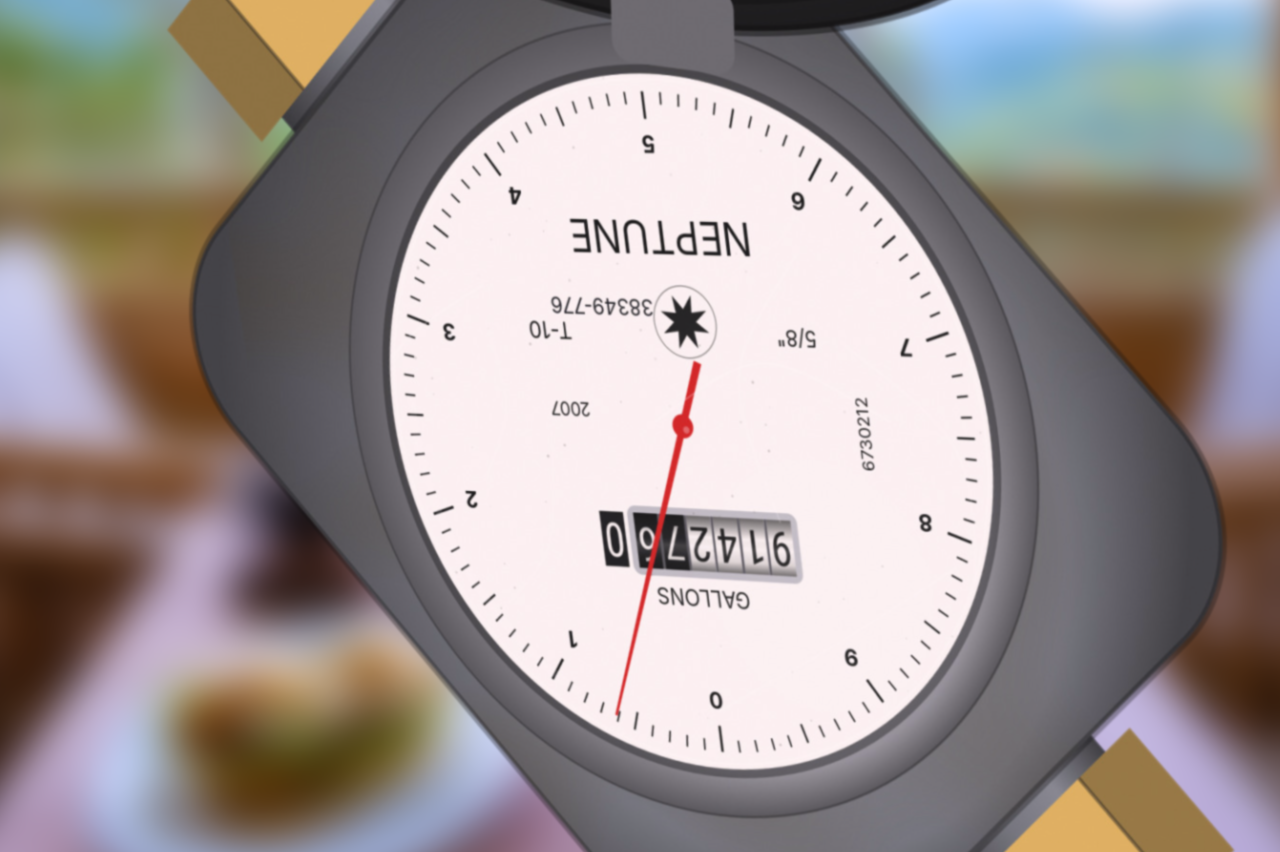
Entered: 9142760.6 gal
